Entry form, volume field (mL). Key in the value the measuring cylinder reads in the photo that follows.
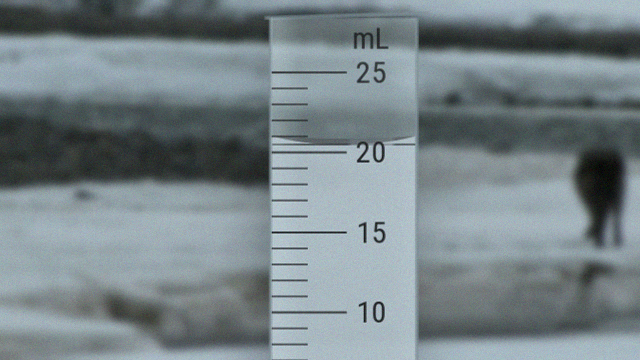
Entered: 20.5 mL
